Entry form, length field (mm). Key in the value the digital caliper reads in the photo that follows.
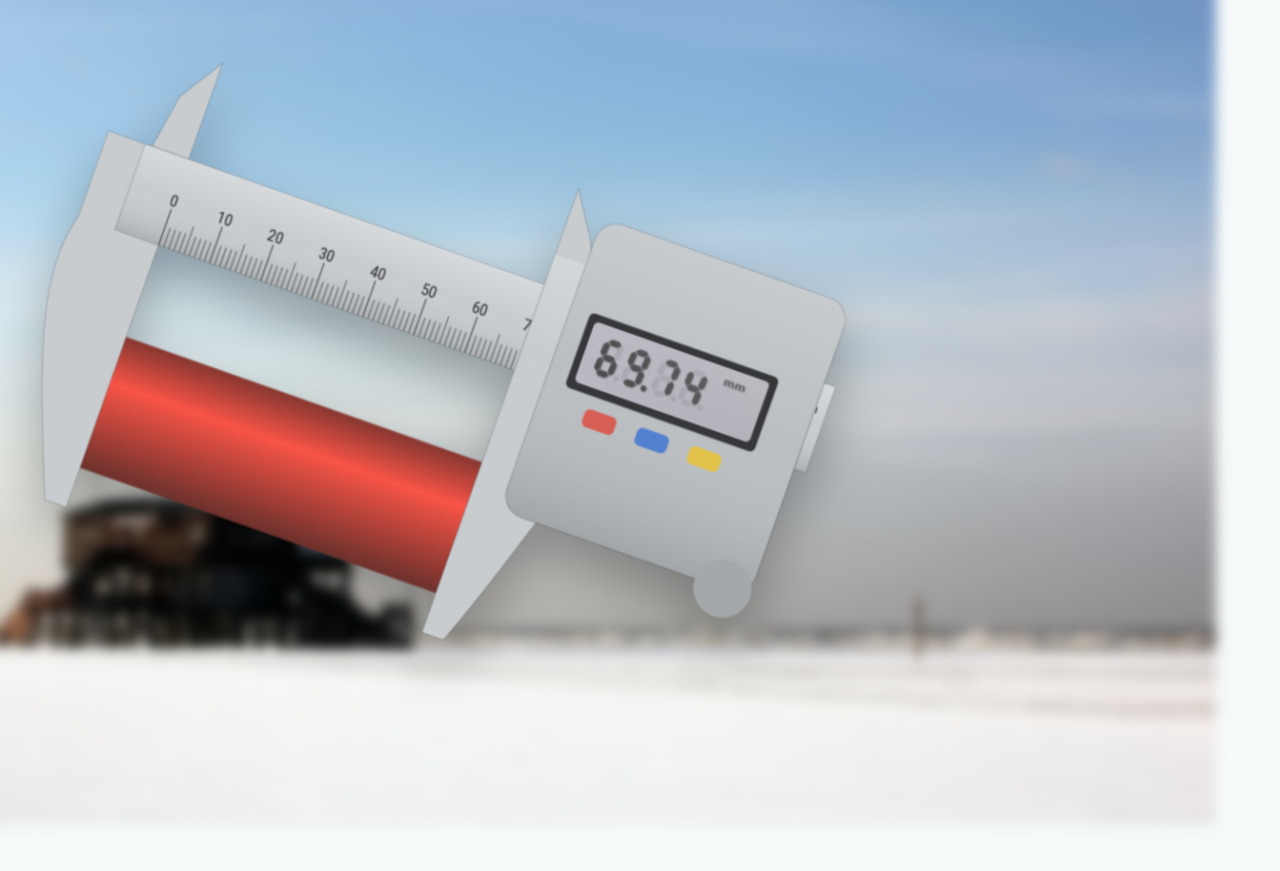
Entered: 69.74 mm
